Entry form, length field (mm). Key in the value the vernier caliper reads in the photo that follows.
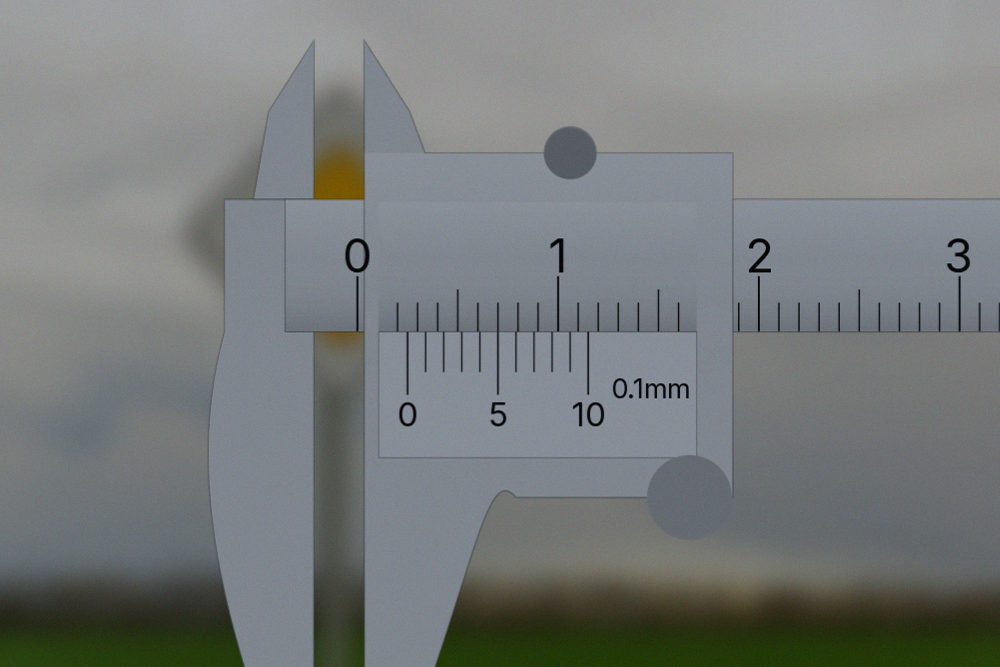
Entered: 2.5 mm
